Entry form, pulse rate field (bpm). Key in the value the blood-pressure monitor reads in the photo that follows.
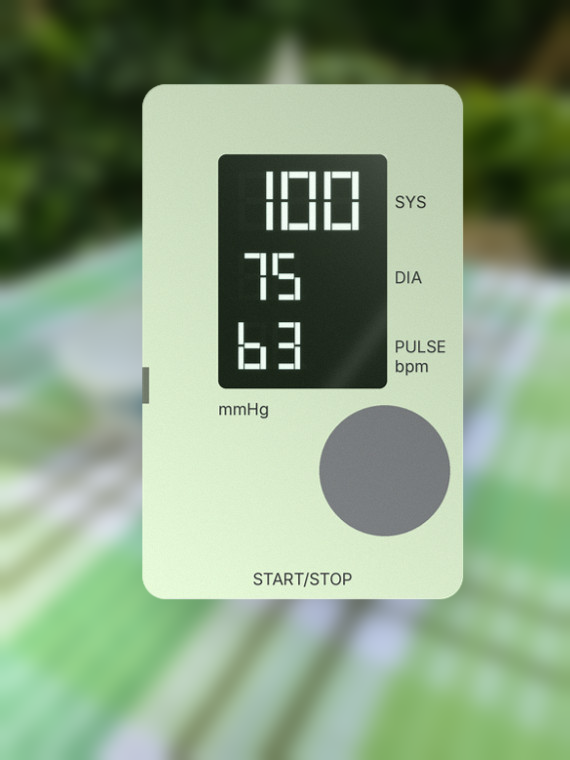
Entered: 63 bpm
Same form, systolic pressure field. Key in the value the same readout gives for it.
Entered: 100 mmHg
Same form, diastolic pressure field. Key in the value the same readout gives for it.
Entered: 75 mmHg
